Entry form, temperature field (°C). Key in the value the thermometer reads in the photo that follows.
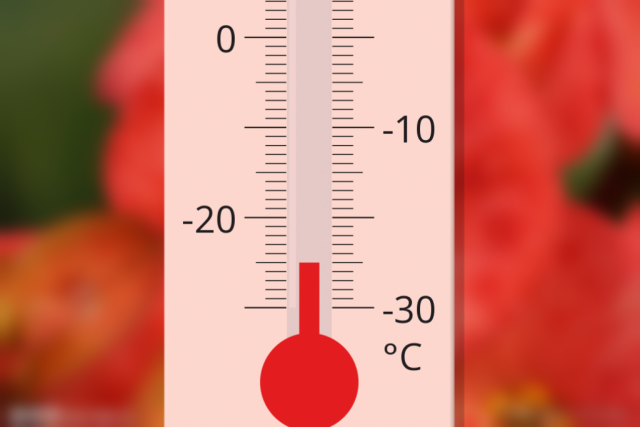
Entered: -25 °C
